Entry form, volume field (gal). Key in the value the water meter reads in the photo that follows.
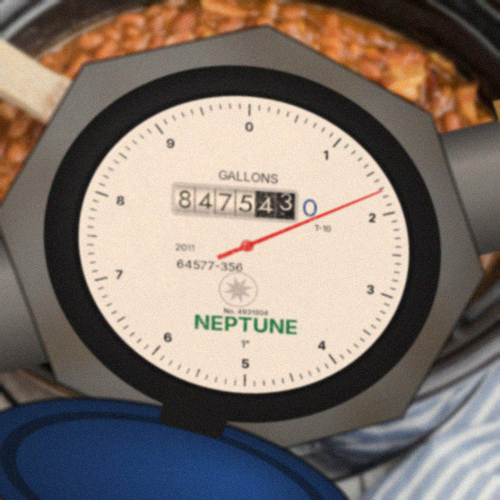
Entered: 8475431.7 gal
